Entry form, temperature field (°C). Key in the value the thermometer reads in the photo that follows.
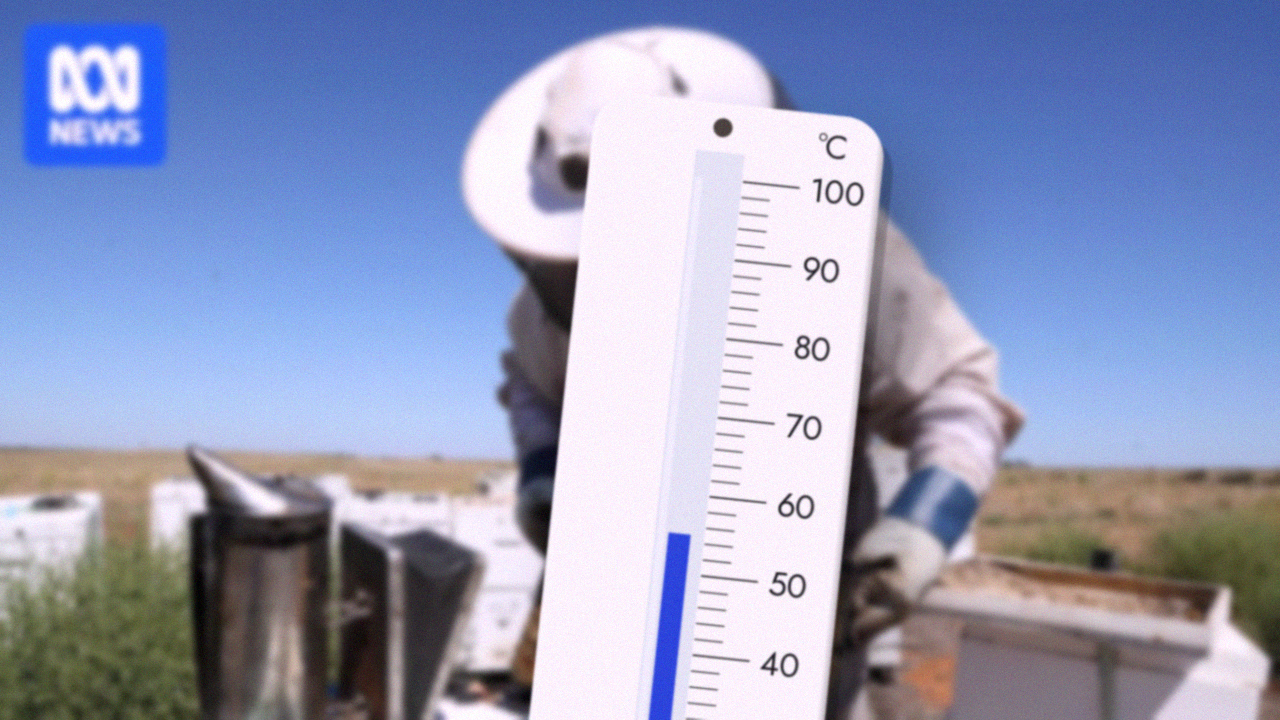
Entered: 55 °C
